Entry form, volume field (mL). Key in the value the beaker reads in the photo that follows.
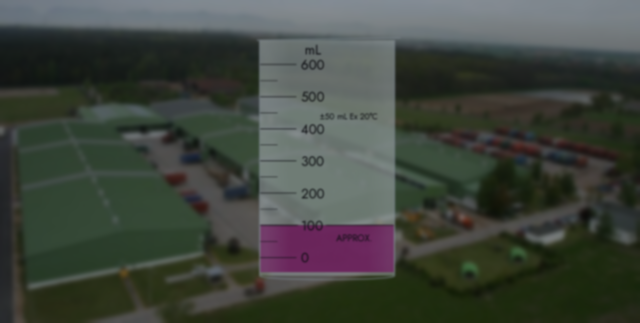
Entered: 100 mL
